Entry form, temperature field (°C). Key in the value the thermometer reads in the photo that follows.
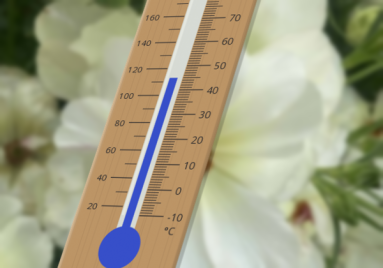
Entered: 45 °C
